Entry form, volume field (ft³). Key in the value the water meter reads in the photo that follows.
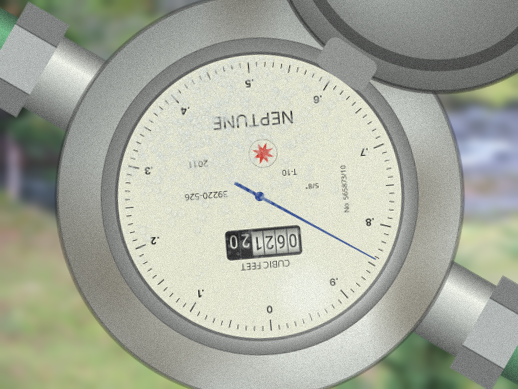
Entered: 62119.84 ft³
